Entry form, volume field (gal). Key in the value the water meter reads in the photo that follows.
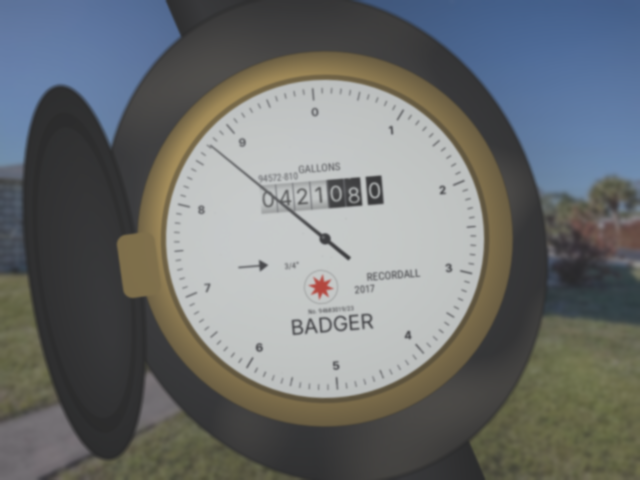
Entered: 421078.7 gal
